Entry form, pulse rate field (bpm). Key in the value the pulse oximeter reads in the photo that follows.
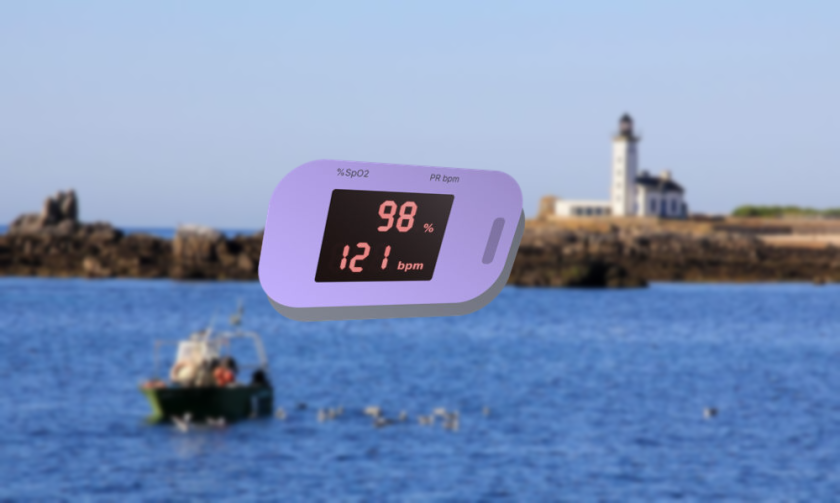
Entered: 121 bpm
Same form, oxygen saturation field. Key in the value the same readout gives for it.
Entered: 98 %
